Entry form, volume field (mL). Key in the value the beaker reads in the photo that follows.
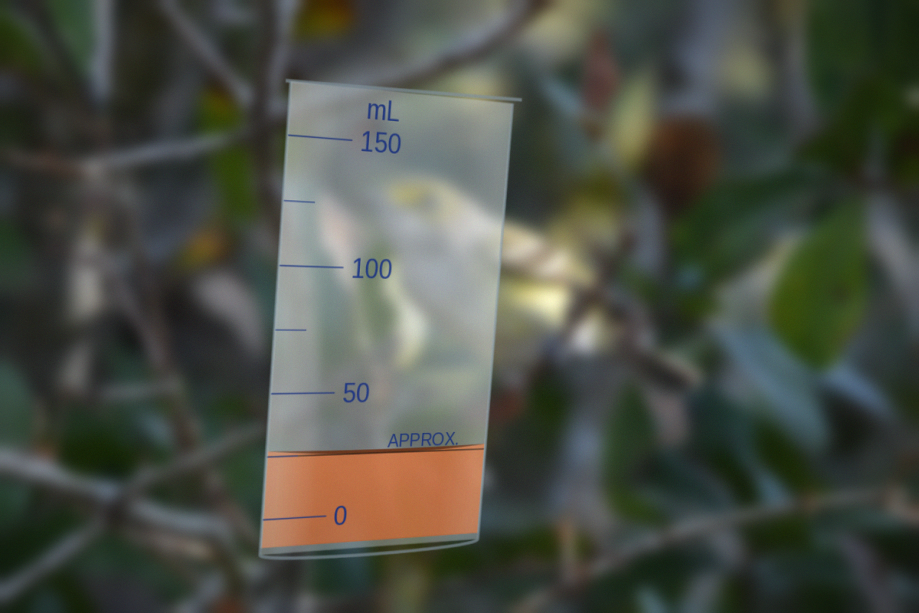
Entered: 25 mL
